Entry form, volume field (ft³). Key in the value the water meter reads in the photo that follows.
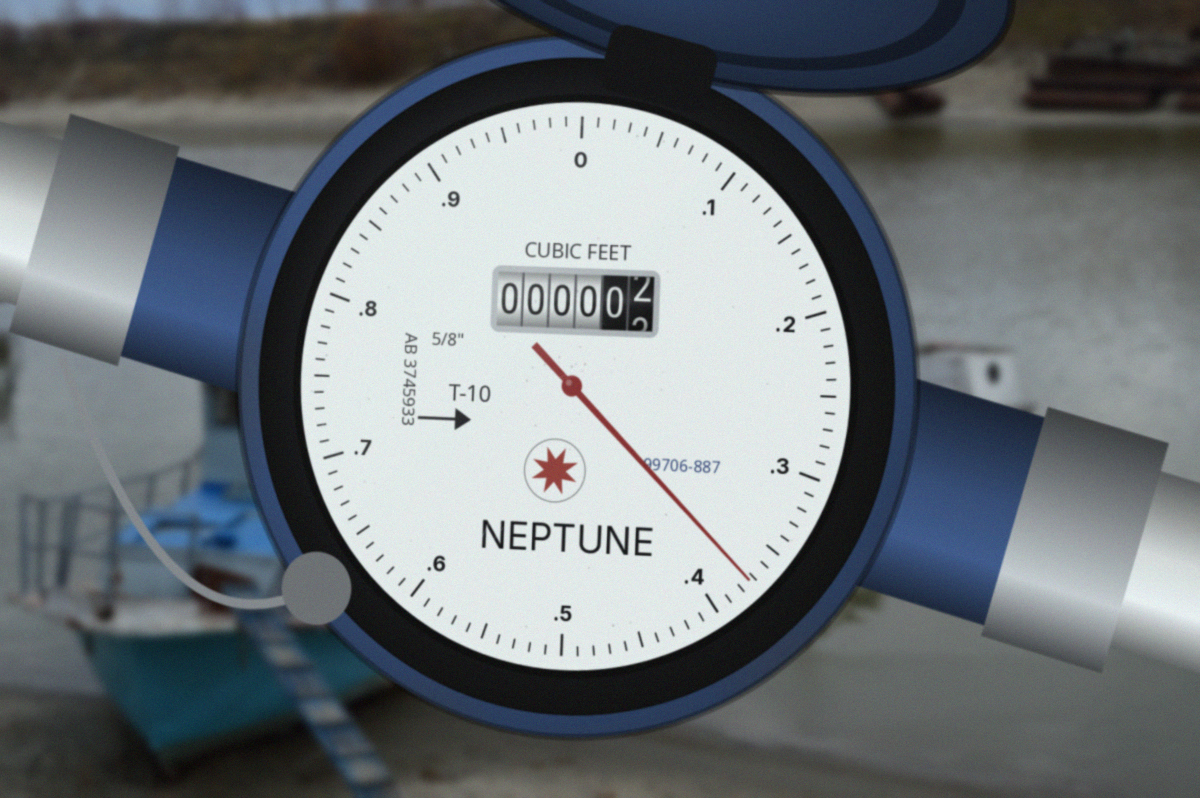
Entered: 2.37 ft³
